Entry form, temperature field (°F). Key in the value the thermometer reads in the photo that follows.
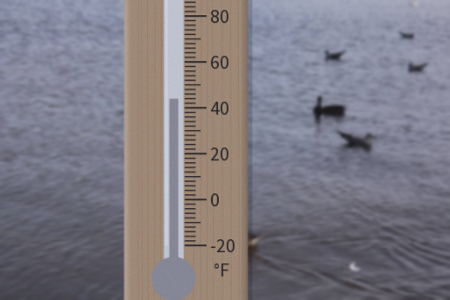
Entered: 44 °F
